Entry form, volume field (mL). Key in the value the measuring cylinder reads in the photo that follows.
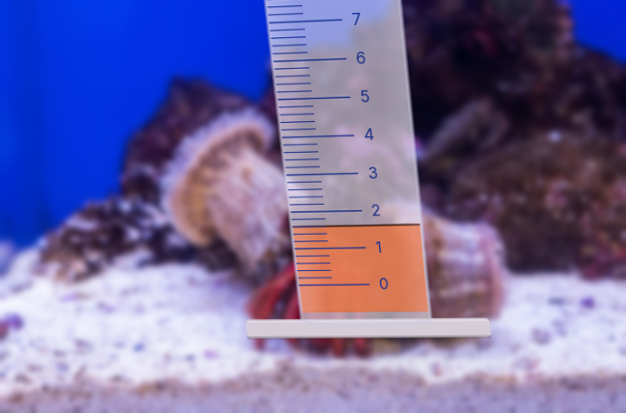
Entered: 1.6 mL
